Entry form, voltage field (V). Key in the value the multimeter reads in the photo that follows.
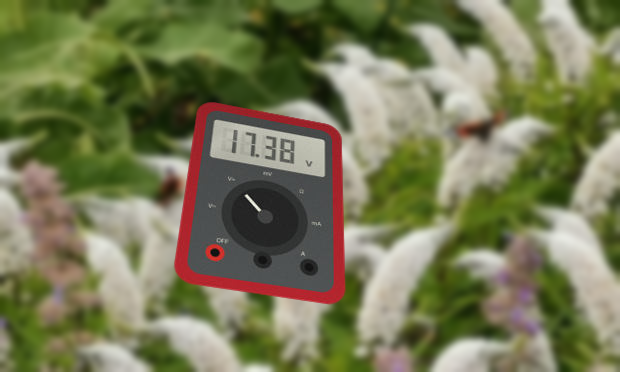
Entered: 17.38 V
